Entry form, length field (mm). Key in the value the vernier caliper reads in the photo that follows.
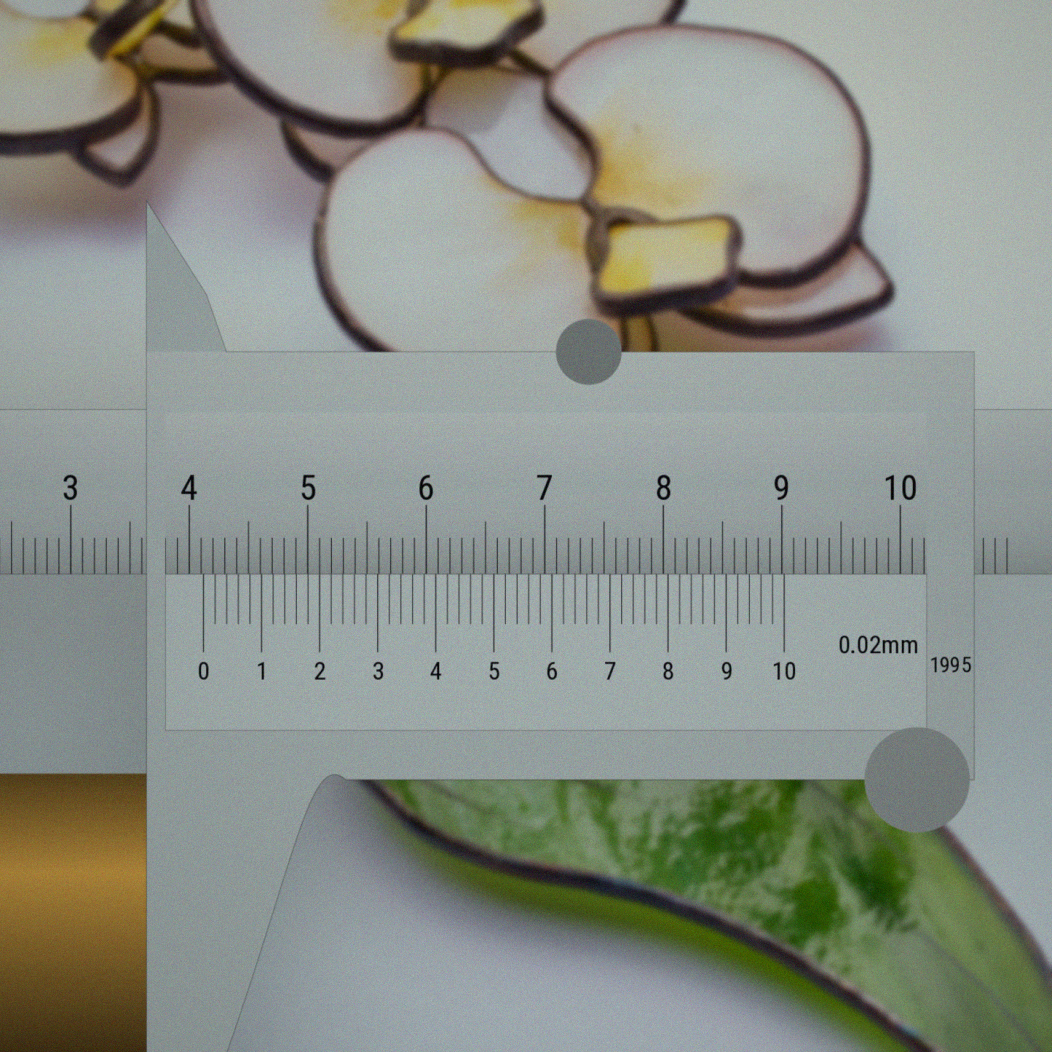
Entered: 41.2 mm
